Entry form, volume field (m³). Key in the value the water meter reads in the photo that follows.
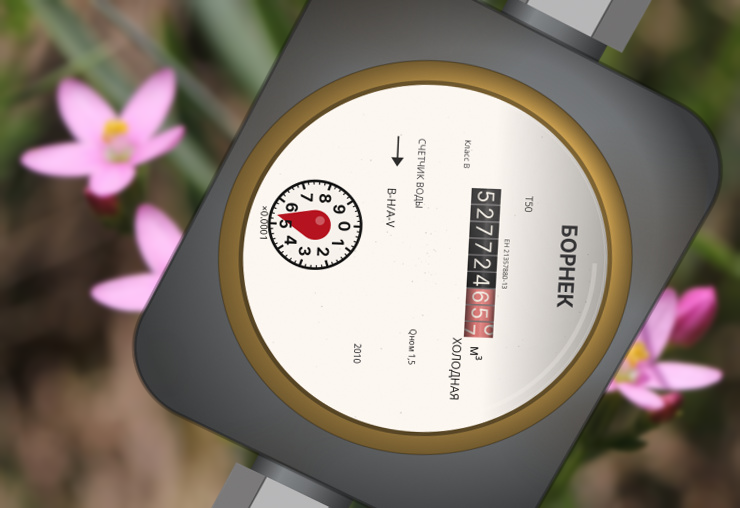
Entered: 527724.6565 m³
